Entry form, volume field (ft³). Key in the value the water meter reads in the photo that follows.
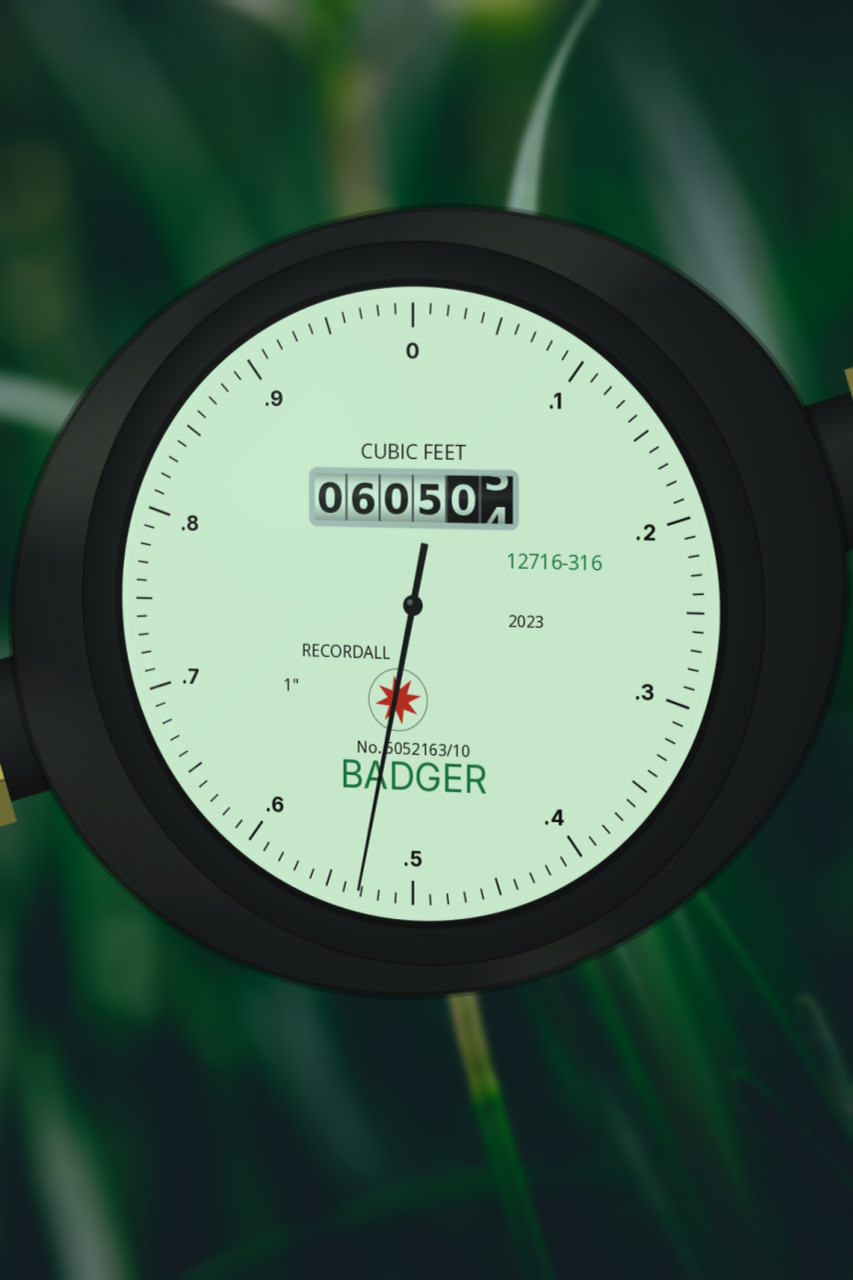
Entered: 60503.53 ft³
